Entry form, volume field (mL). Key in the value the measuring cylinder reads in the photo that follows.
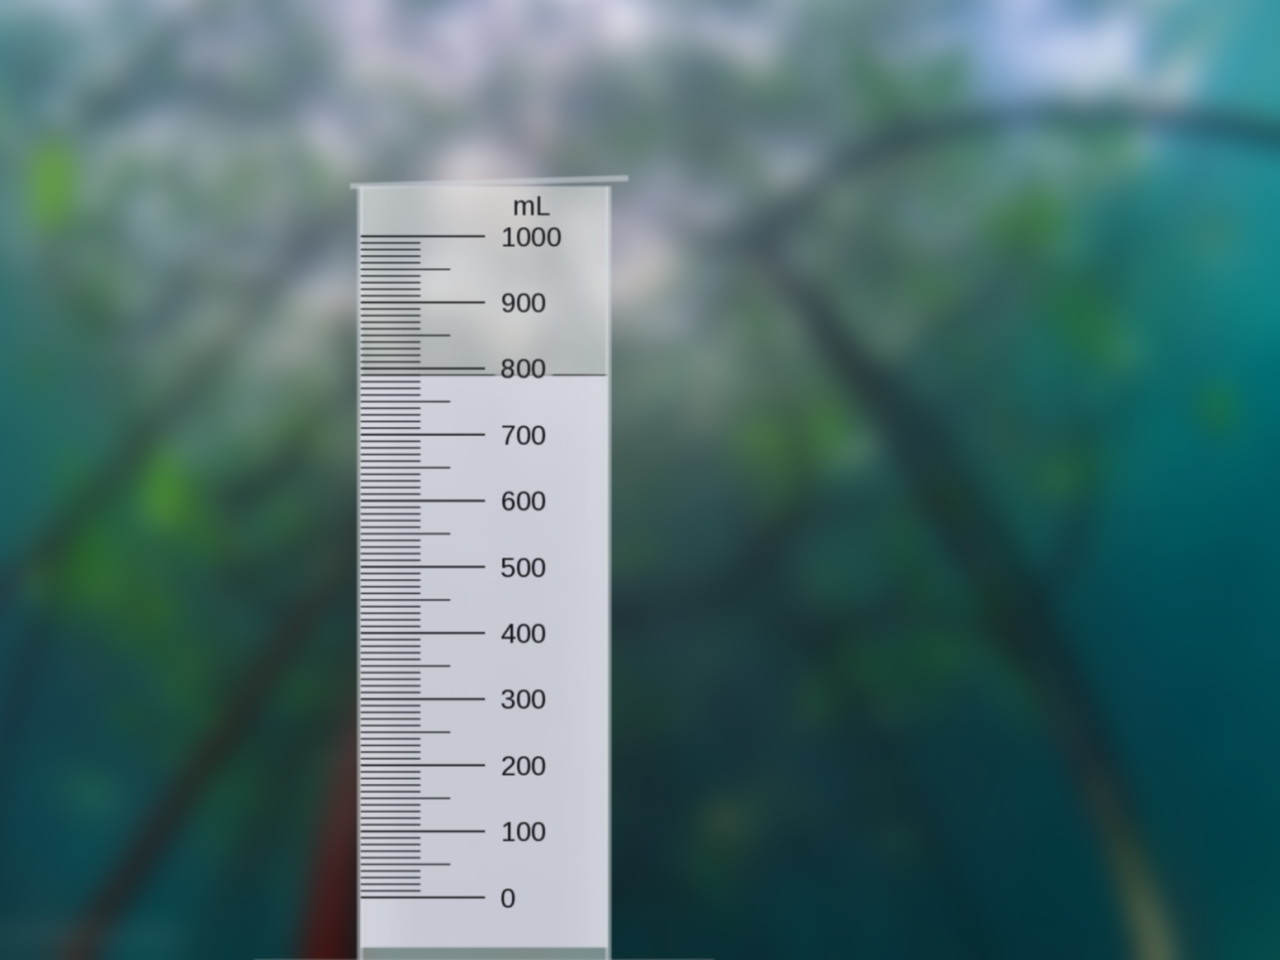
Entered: 790 mL
